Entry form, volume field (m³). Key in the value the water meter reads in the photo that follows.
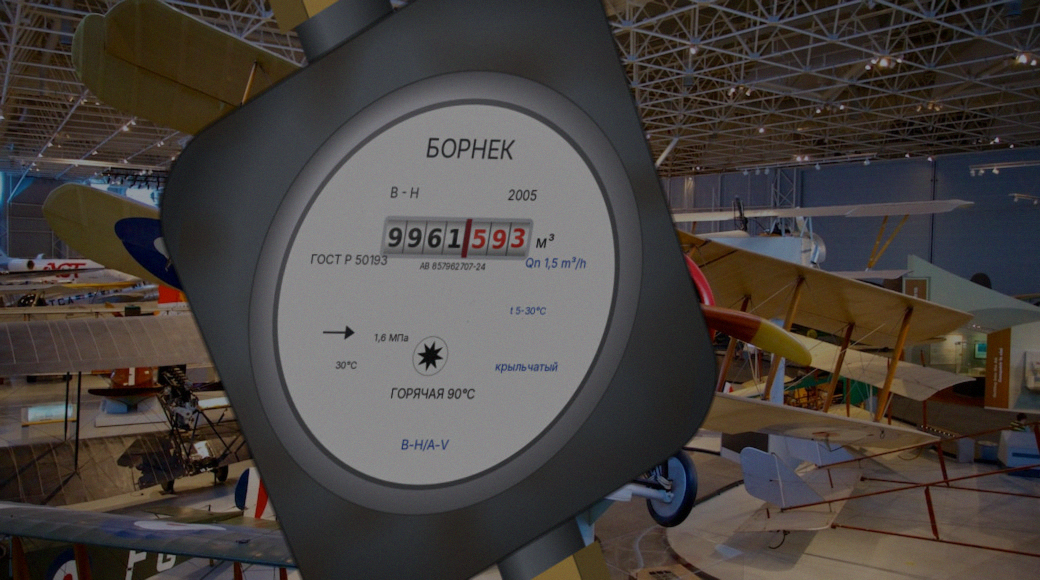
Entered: 9961.593 m³
